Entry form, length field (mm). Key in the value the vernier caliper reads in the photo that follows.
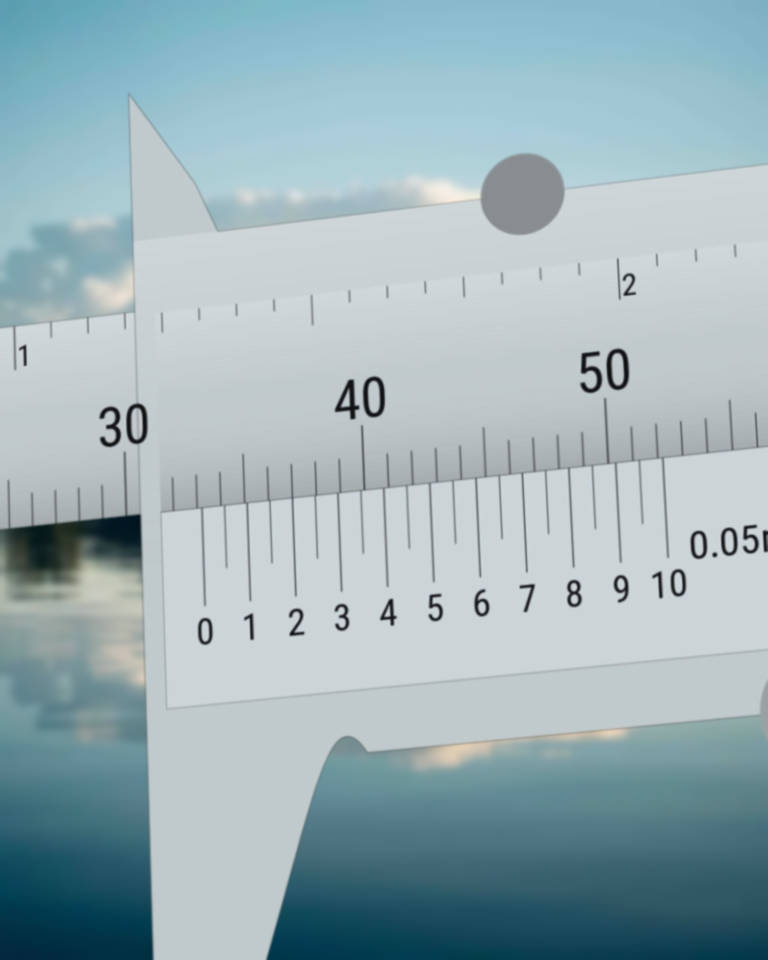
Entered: 33.2 mm
